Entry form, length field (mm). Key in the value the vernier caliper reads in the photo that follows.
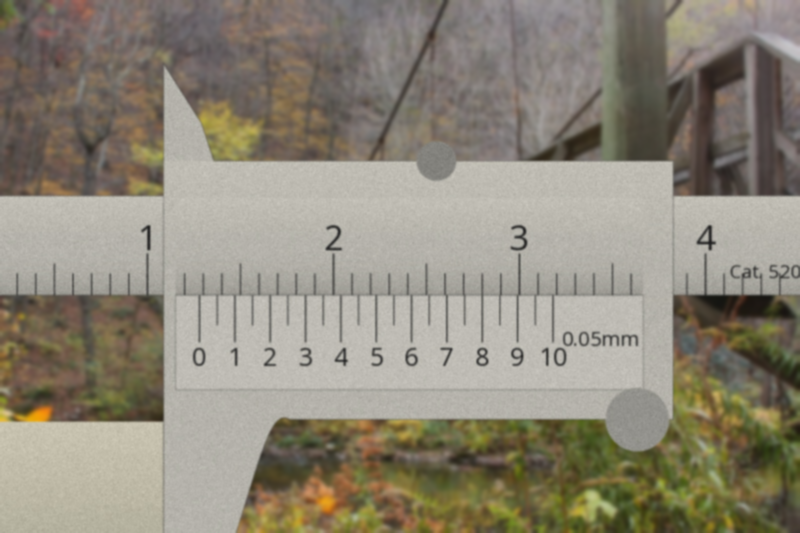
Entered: 12.8 mm
